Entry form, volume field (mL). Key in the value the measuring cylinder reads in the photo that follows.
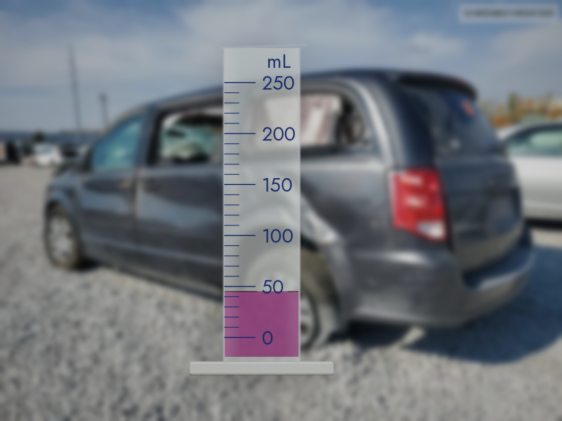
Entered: 45 mL
